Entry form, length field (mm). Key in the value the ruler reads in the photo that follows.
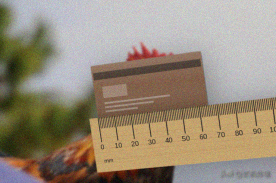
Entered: 65 mm
